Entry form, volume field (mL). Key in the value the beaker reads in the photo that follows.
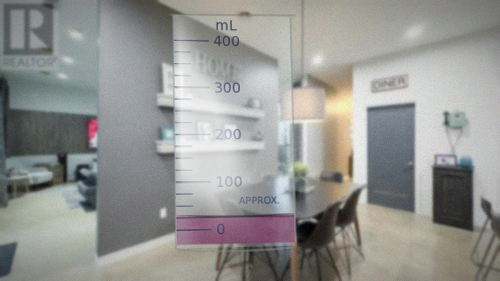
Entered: 25 mL
